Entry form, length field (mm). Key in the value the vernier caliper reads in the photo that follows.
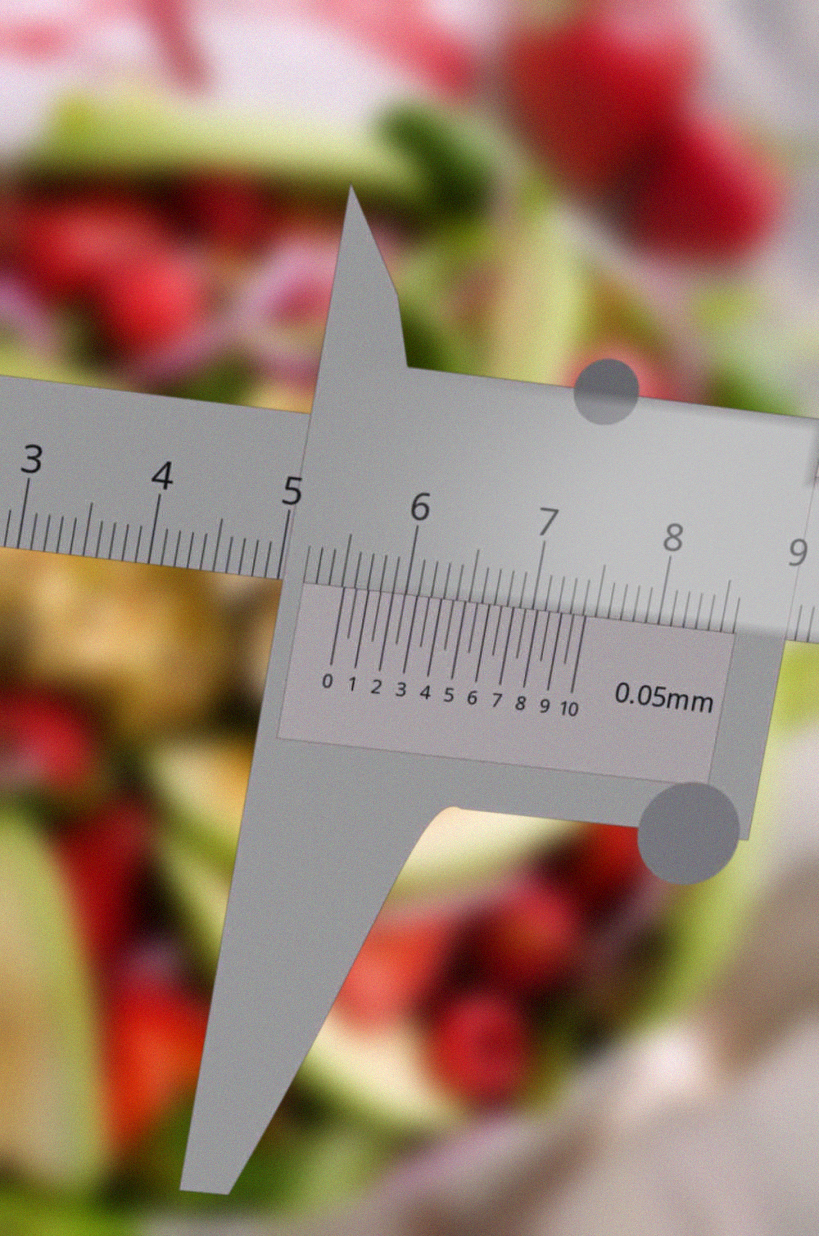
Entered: 55.2 mm
